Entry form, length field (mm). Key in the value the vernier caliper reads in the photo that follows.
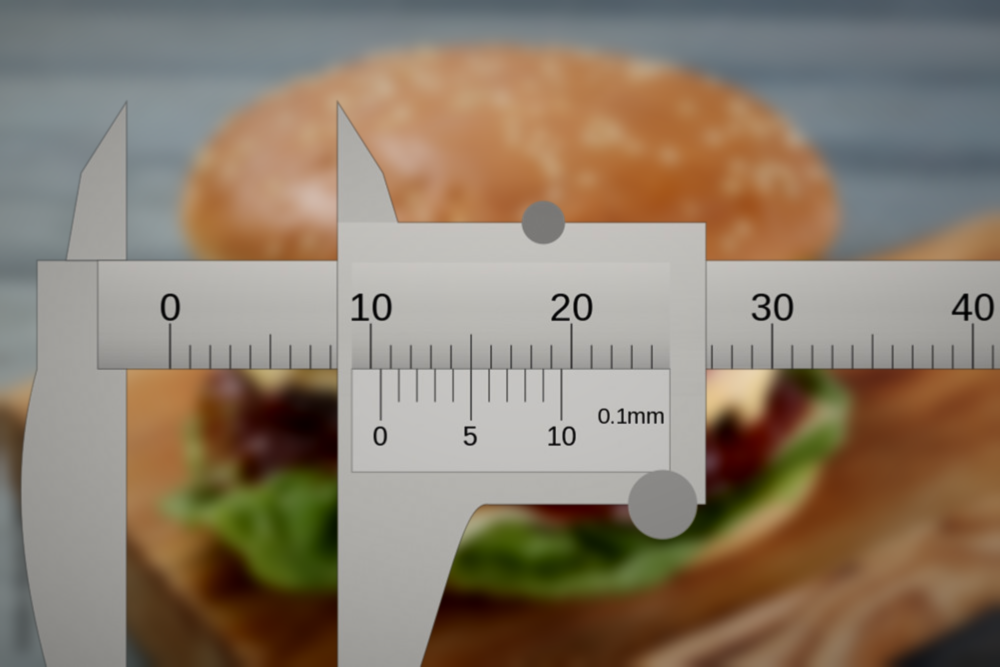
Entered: 10.5 mm
